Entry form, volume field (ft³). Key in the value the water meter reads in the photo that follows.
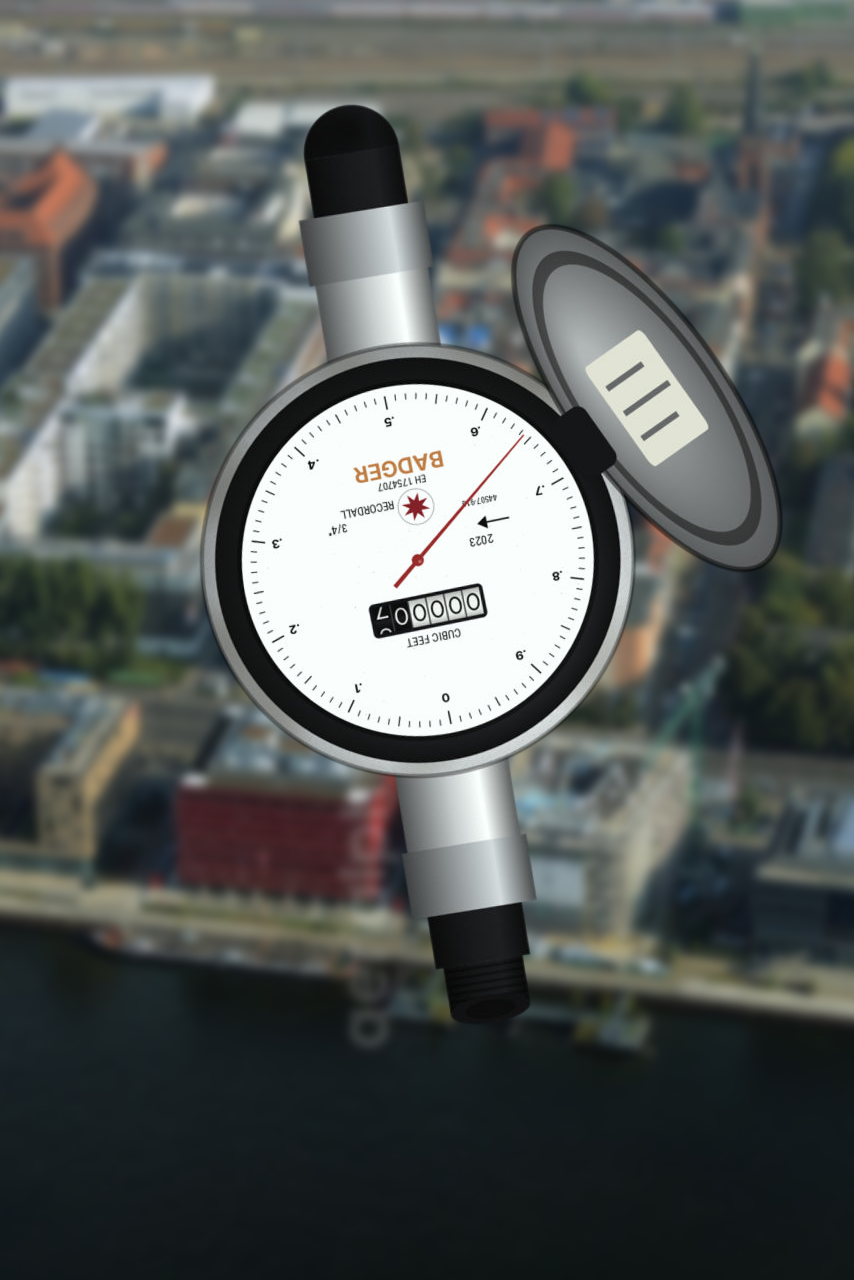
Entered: 6.64 ft³
